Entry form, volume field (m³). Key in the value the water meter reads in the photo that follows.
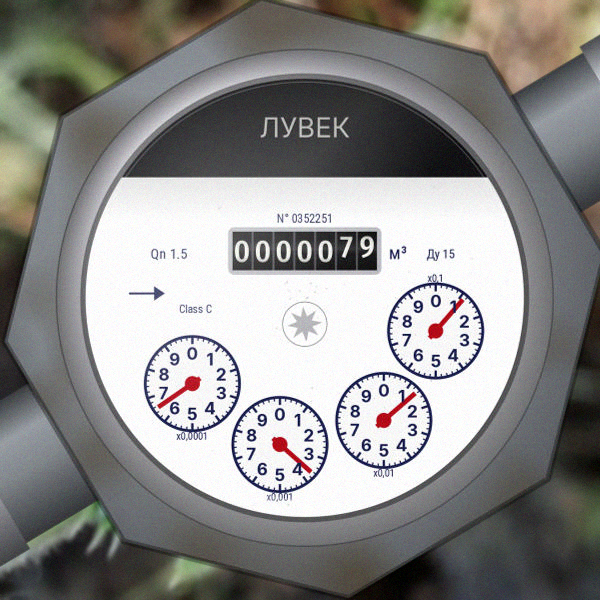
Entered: 79.1136 m³
